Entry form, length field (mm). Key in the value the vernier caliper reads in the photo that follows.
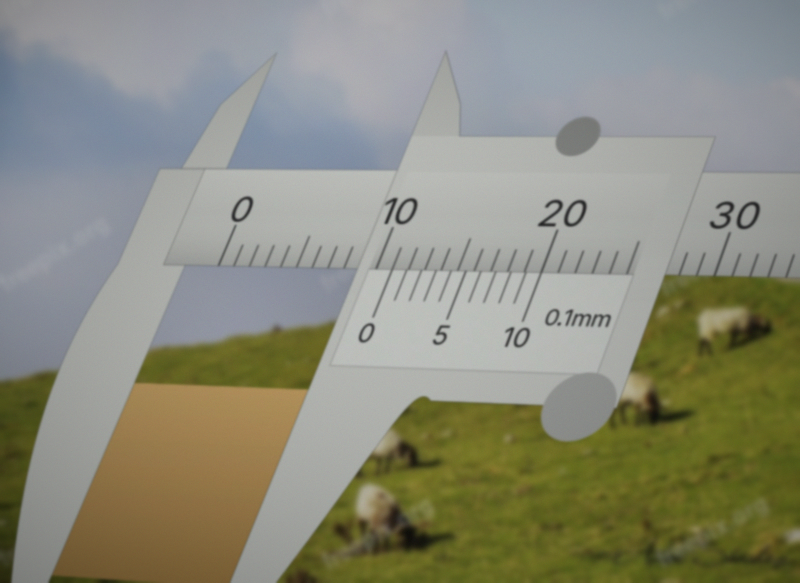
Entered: 11.0 mm
